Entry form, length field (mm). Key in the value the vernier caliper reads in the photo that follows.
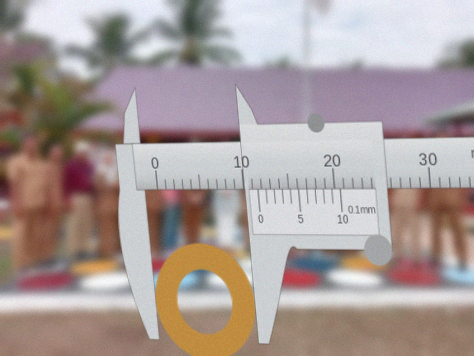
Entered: 11.6 mm
